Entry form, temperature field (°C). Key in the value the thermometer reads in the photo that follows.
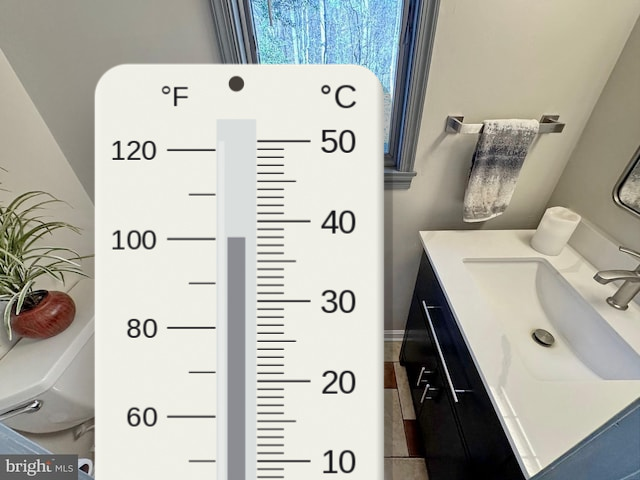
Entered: 38 °C
